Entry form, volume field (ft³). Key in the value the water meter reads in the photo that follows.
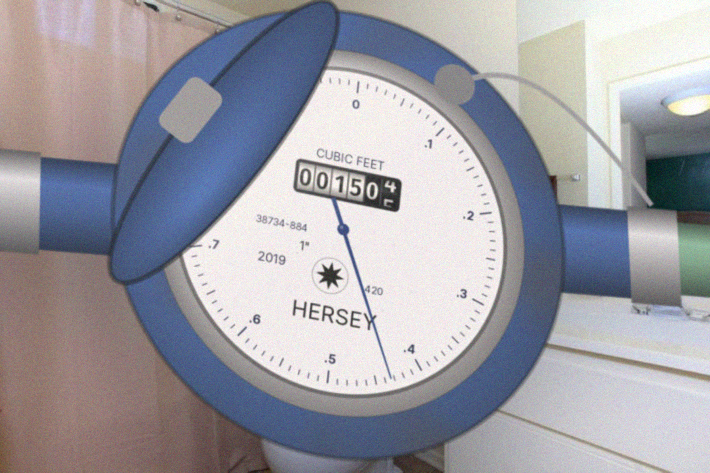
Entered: 1504.43 ft³
